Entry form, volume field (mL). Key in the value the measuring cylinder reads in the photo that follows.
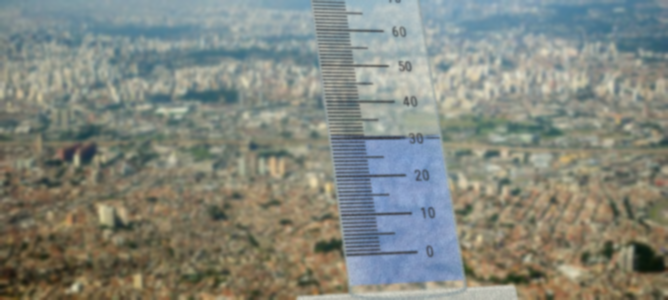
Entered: 30 mL
